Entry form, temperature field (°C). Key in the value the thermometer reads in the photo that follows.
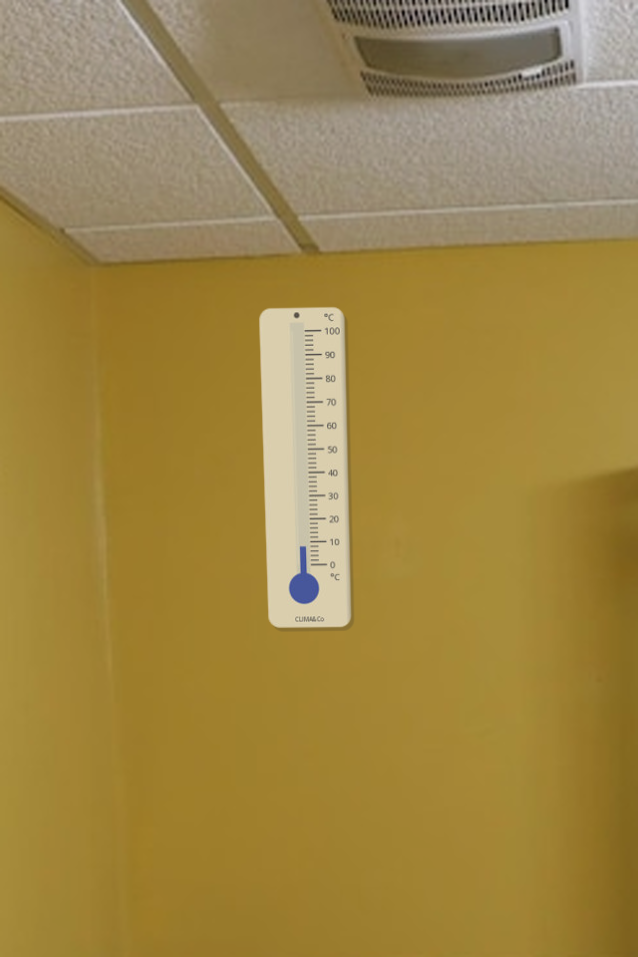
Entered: 8 °C
